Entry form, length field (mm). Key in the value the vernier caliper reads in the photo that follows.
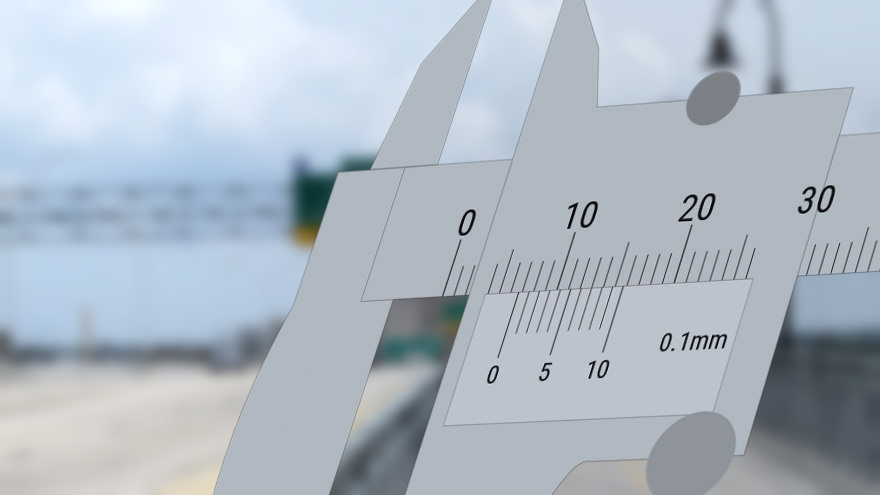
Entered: 6.7 mm
